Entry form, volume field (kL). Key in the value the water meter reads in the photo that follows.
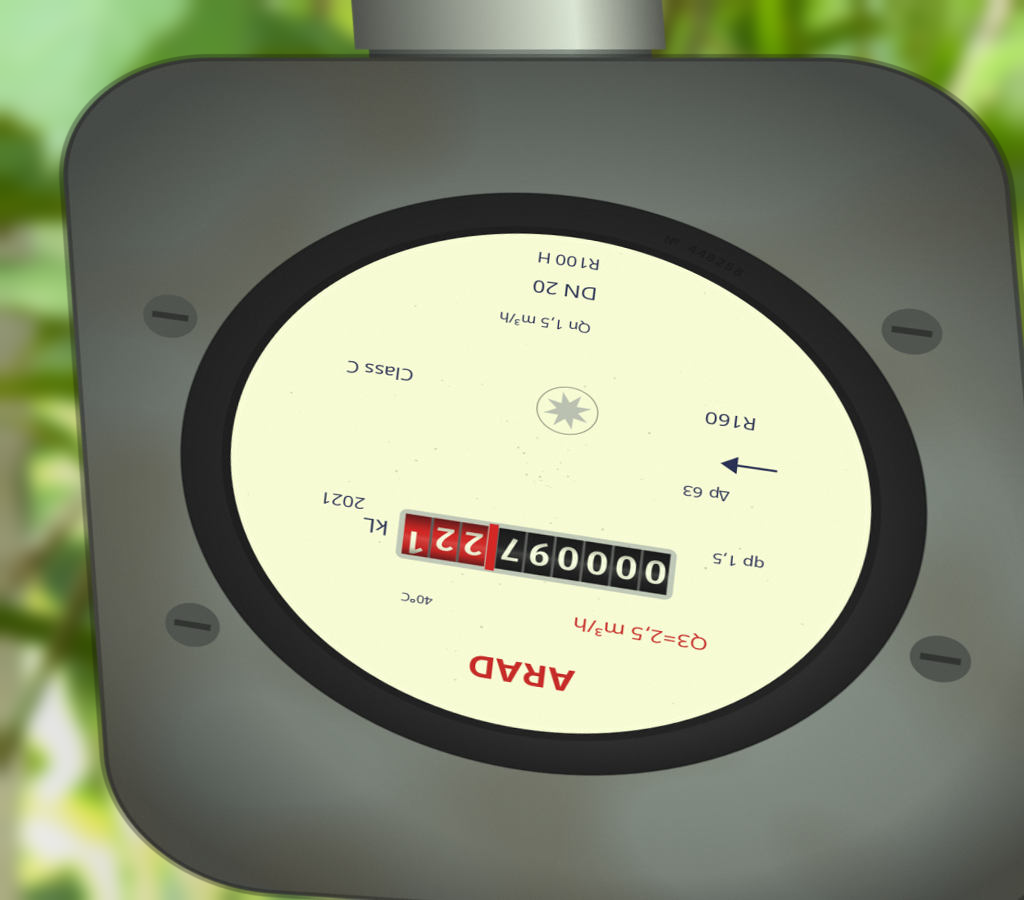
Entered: 97.221 kL
